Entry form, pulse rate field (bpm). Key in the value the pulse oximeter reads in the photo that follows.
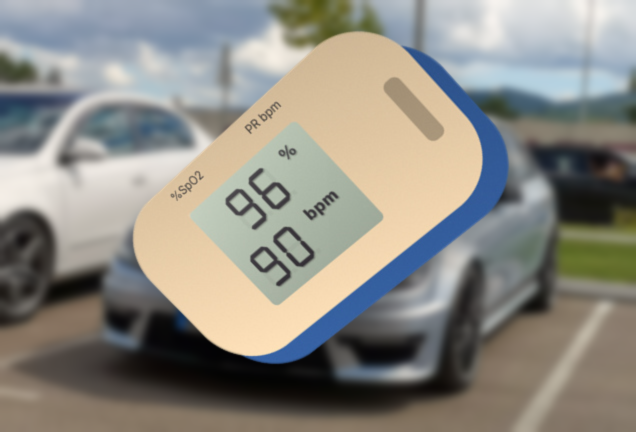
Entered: 90 bpm
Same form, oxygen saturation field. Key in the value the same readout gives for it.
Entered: 96 %
